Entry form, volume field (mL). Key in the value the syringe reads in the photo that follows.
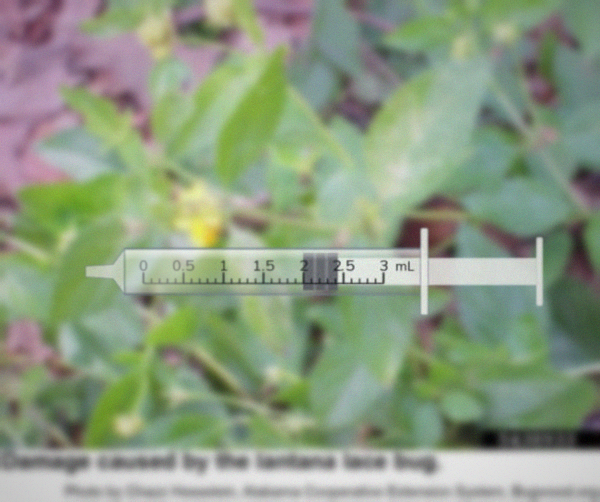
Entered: 2 mL
